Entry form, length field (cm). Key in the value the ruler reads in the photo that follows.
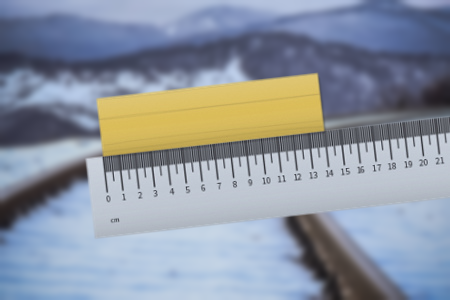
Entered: 14 cm
